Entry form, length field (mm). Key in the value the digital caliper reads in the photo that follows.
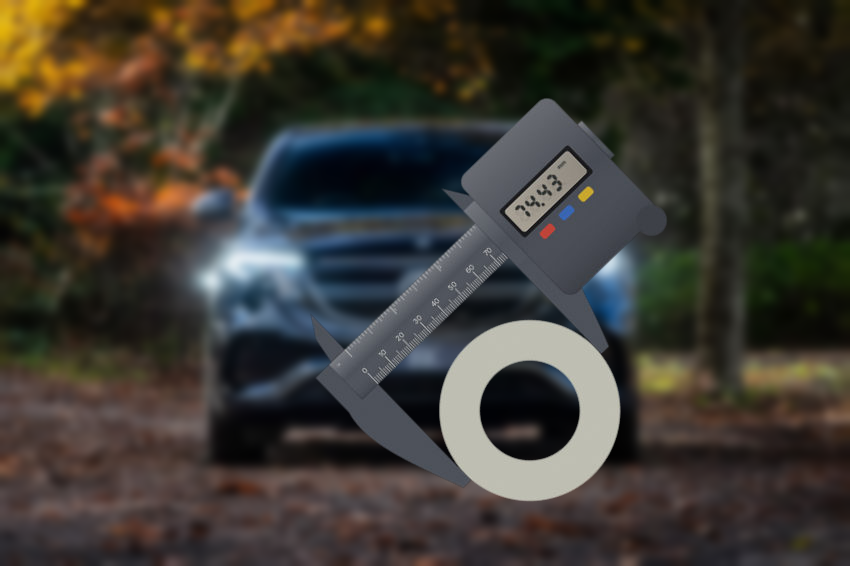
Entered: 74.43 mm
